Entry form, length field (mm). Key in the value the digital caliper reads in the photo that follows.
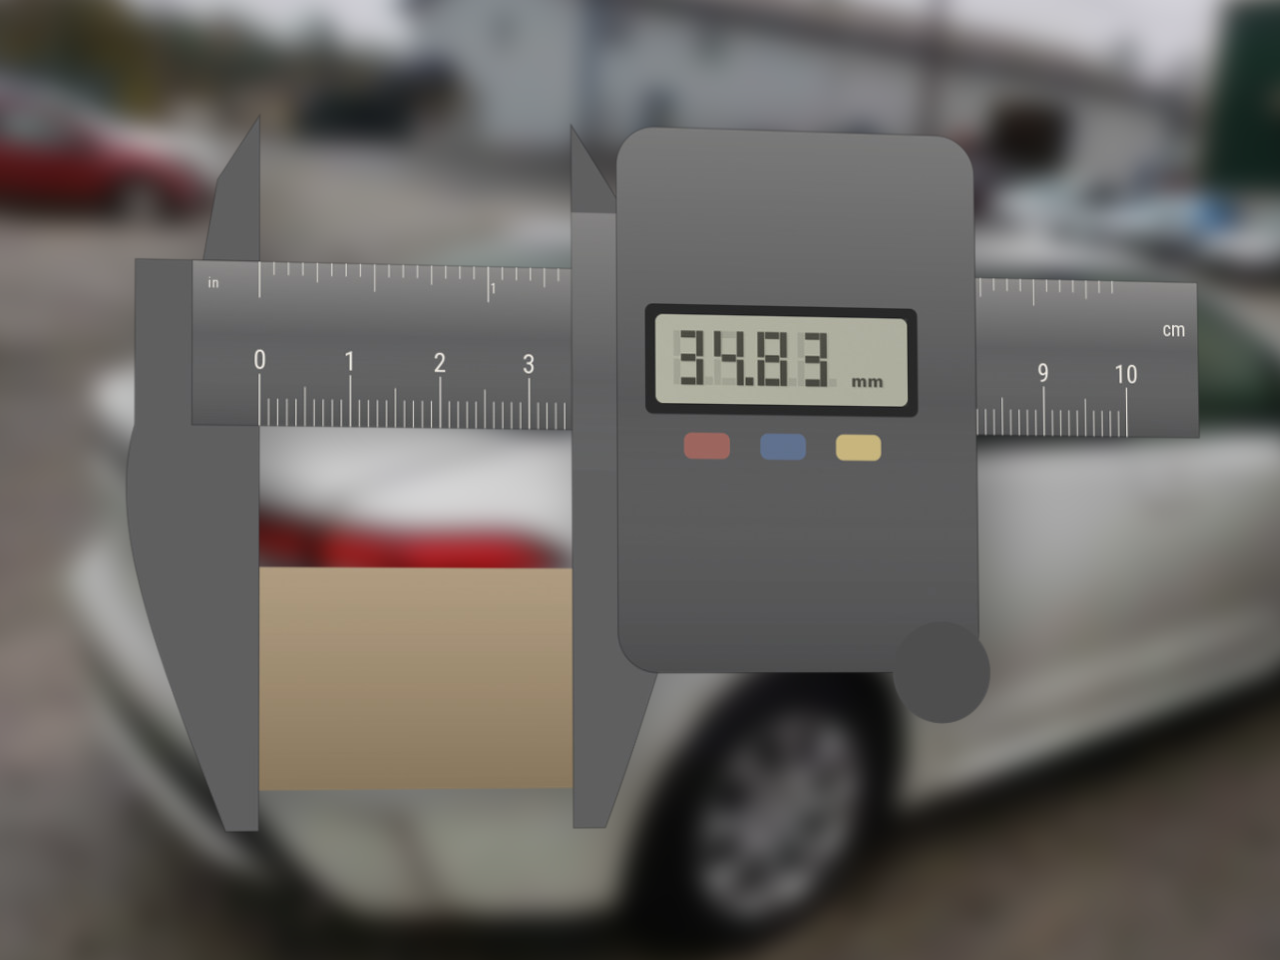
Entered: 34.83 mm
